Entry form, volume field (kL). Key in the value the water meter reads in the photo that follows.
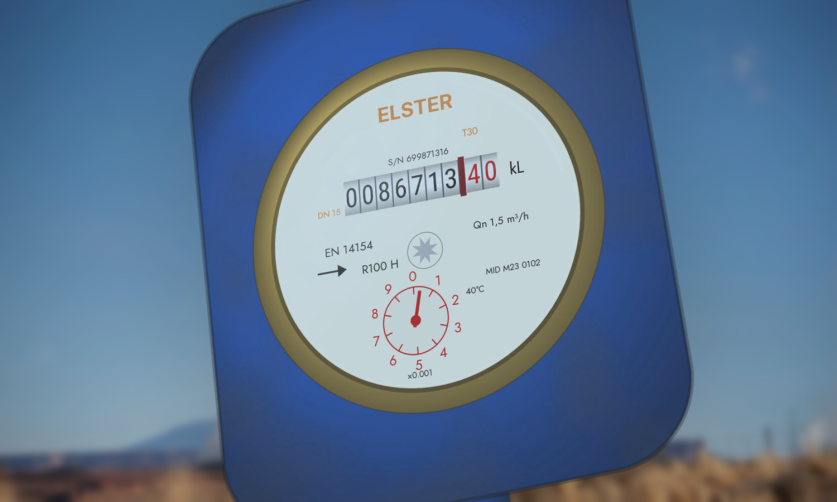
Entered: 86713.400 kL
